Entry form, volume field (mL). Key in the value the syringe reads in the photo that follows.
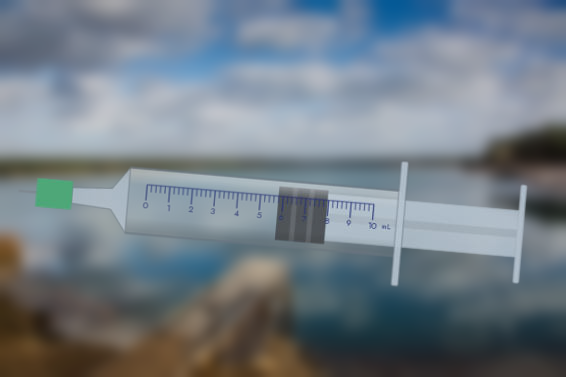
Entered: 5.8 mL
